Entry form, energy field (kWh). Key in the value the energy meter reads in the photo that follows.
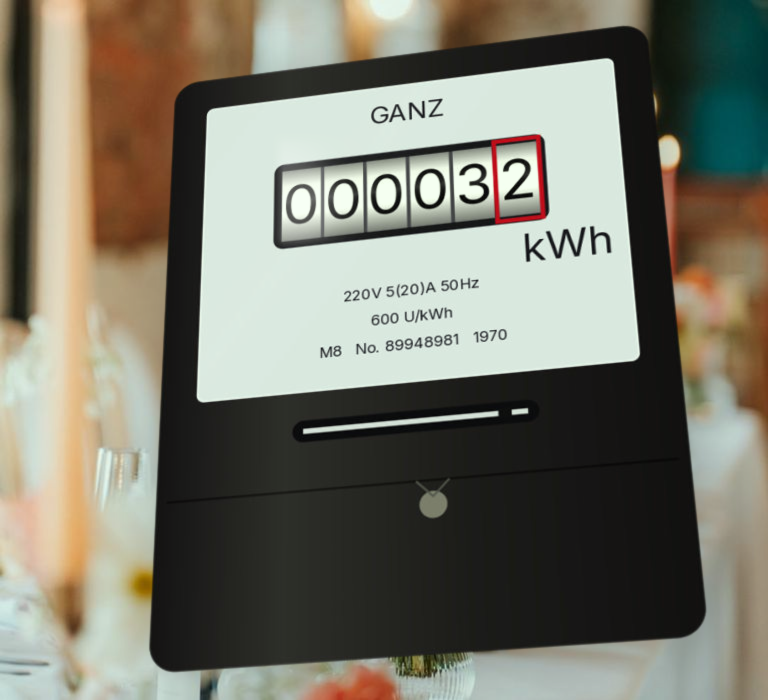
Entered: 3.2 kWh
